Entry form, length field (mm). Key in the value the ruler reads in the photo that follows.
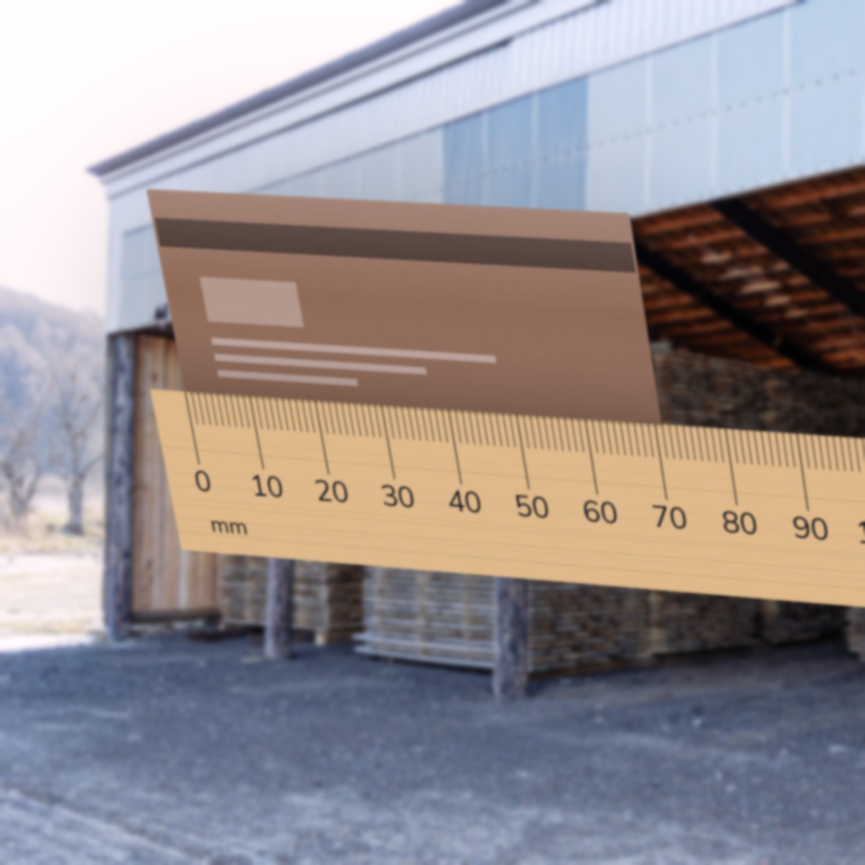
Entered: 71 mm
